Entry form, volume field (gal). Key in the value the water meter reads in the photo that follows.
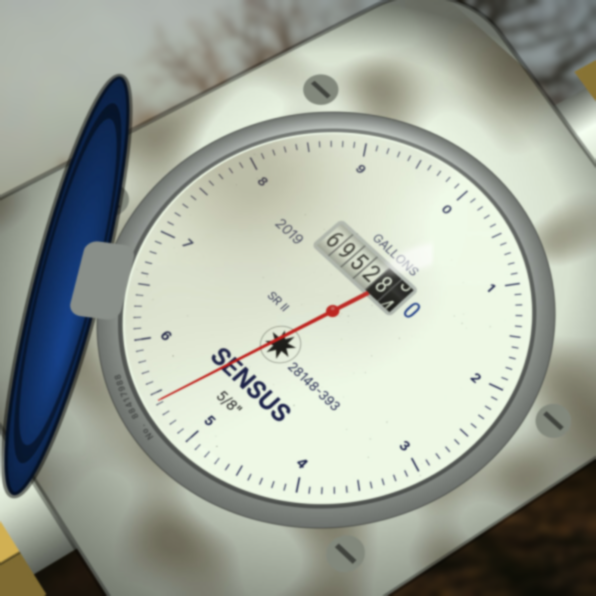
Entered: 6952835.4 gal
